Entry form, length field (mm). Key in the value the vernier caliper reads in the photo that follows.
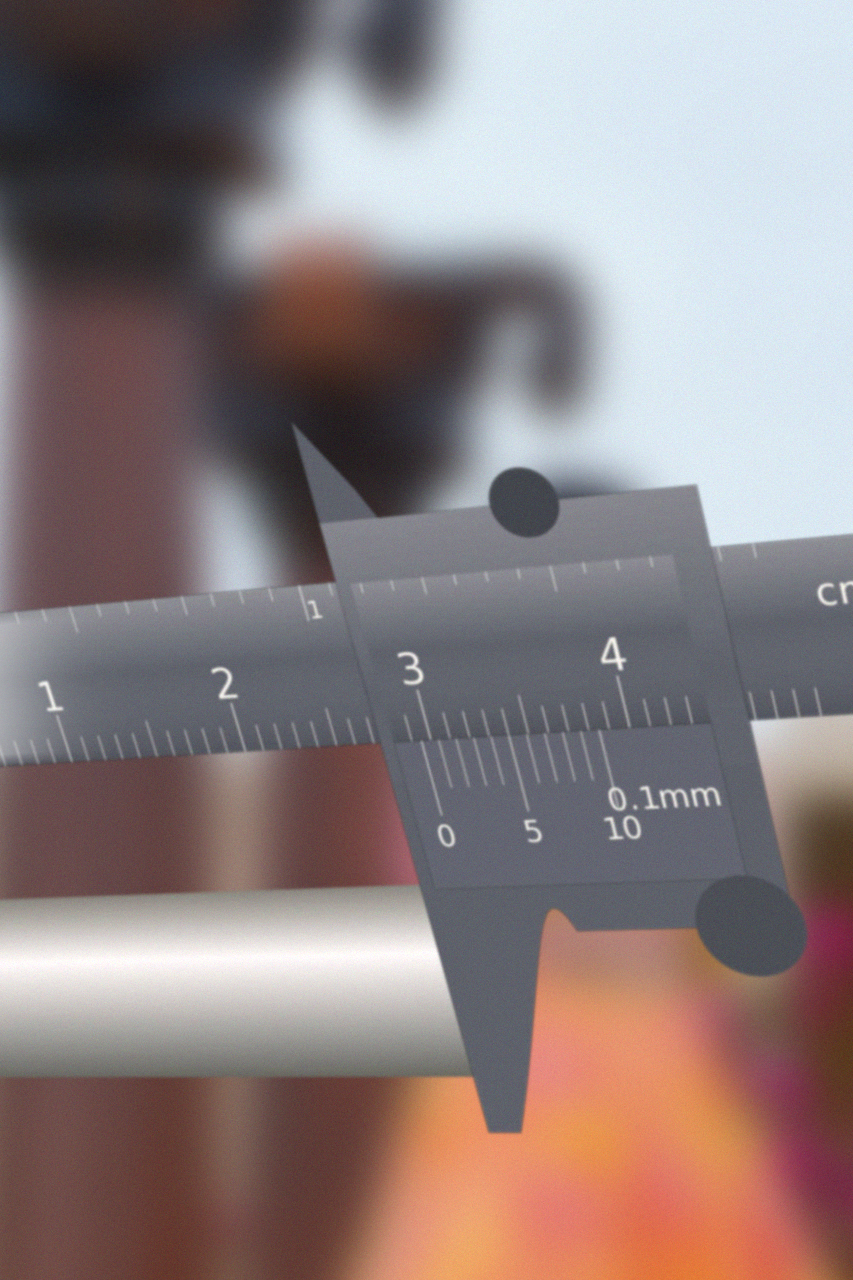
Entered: 29.5 mm
